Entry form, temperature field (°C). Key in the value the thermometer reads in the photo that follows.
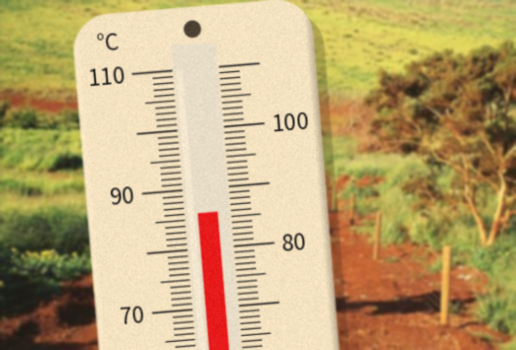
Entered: 86 °C
